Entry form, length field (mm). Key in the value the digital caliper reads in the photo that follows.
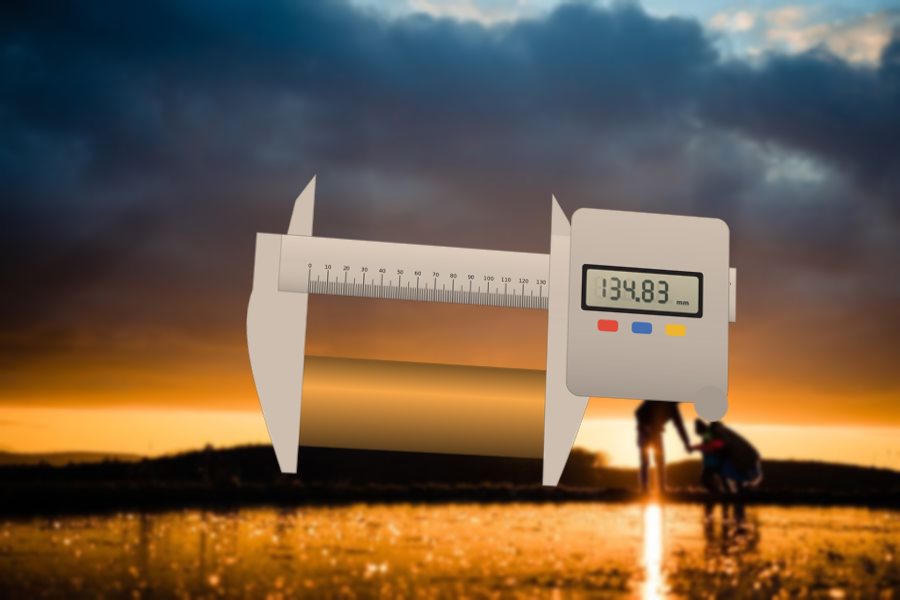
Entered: 134.83 mm
